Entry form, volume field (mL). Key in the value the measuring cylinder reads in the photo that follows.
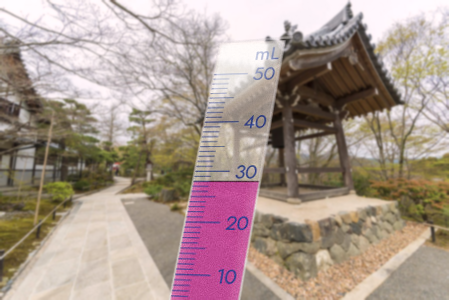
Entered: 28 mL
